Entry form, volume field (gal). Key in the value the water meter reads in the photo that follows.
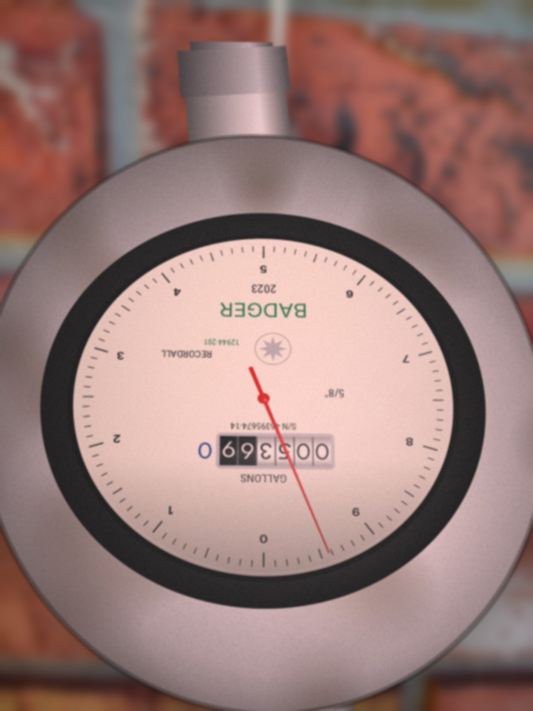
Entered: 53689.4 gal
